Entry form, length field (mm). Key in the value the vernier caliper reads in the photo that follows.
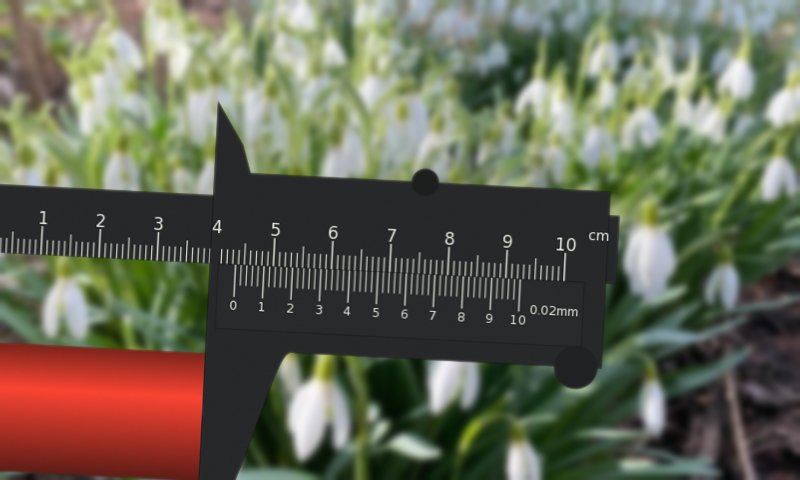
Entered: 43.5 mm
